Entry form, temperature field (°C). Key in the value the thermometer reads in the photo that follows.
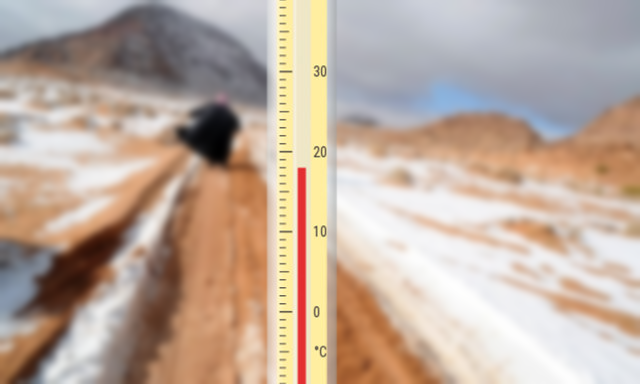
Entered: 18 °C
